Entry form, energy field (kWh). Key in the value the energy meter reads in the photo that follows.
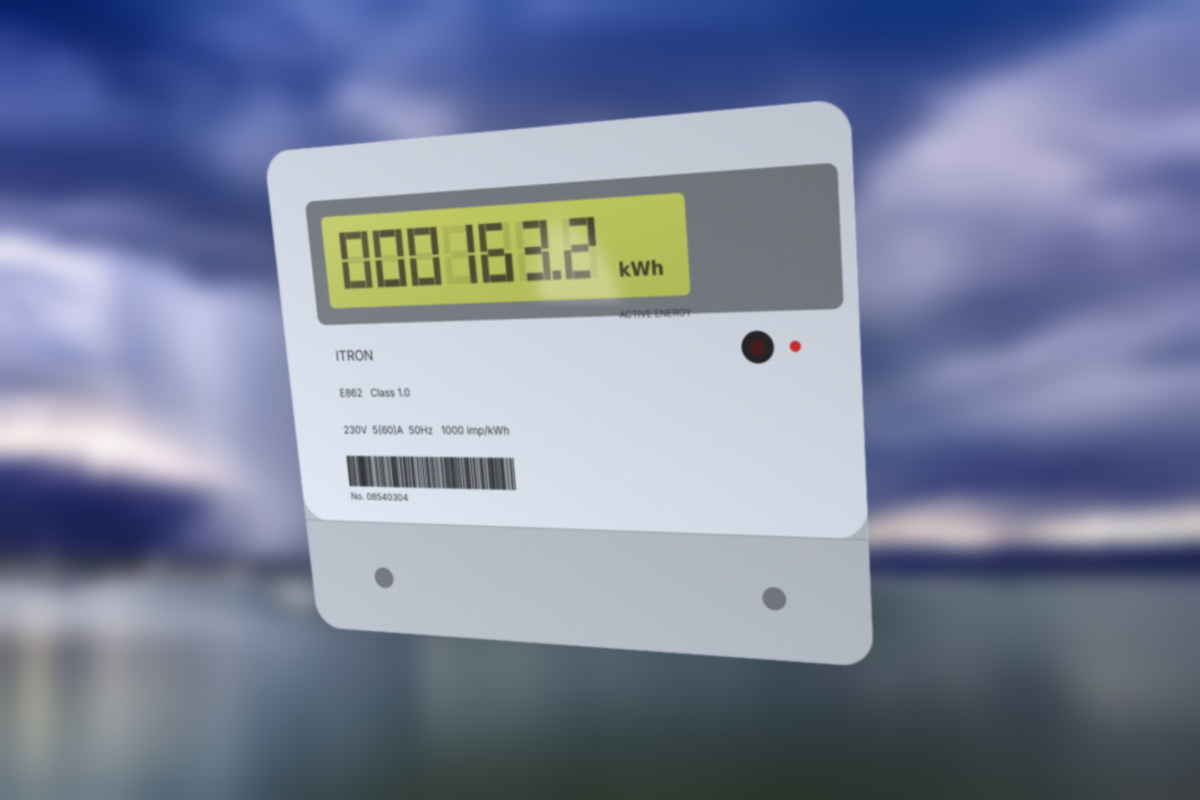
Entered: 163.2 kWh
